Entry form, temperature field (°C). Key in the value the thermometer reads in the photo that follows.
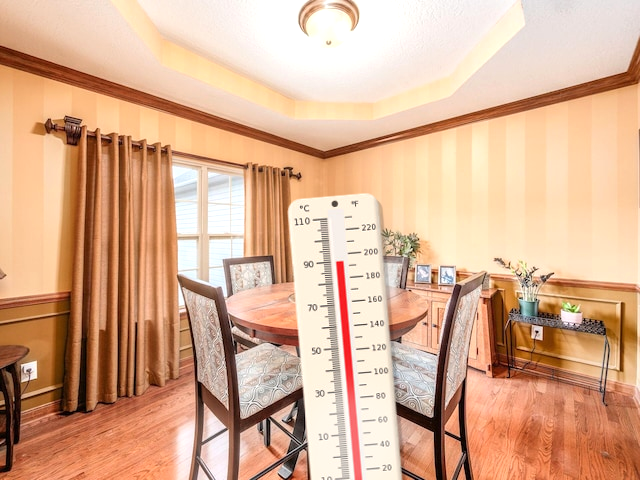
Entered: 90 °C
